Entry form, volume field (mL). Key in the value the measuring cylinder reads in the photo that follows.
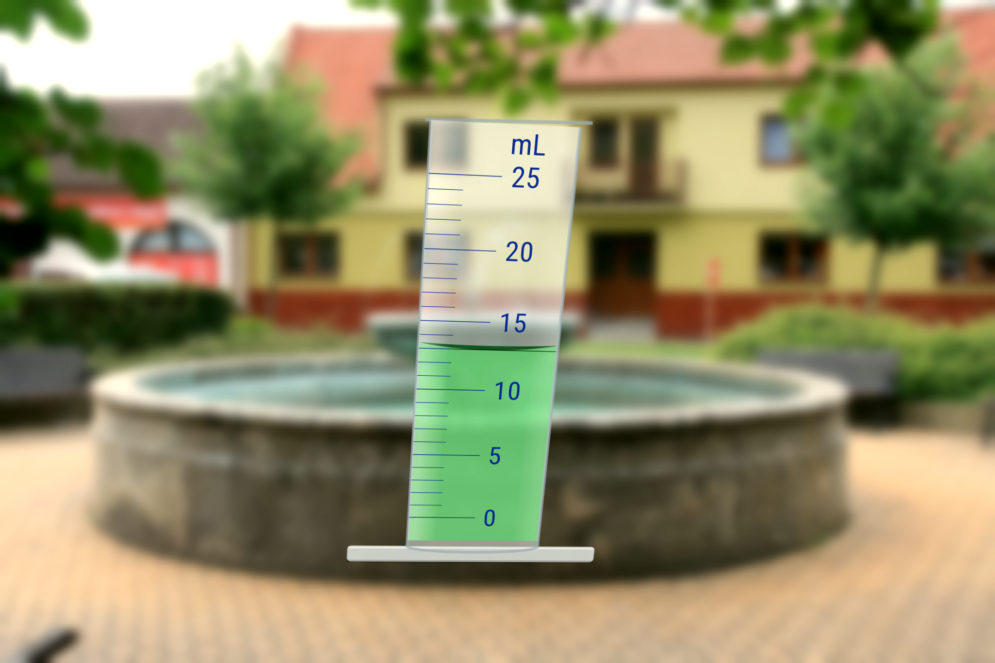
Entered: 13 mL
